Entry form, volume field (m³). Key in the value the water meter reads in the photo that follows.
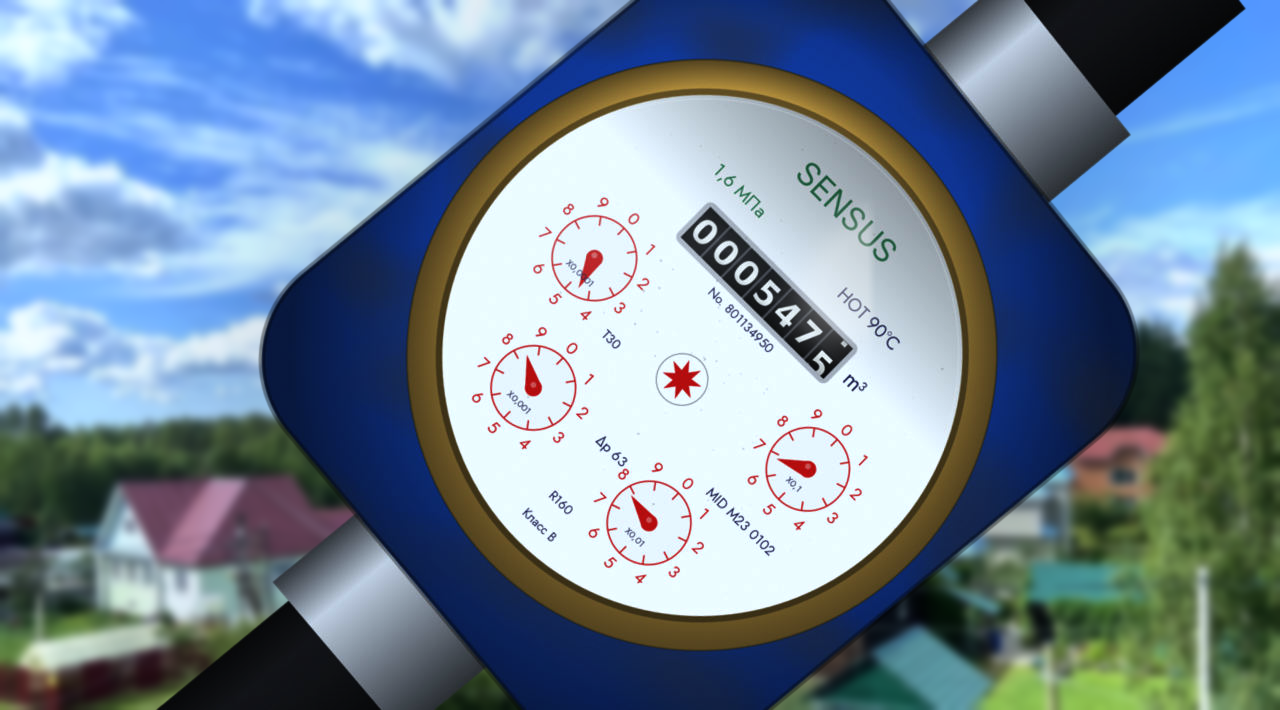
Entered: 5474.6784 m³
